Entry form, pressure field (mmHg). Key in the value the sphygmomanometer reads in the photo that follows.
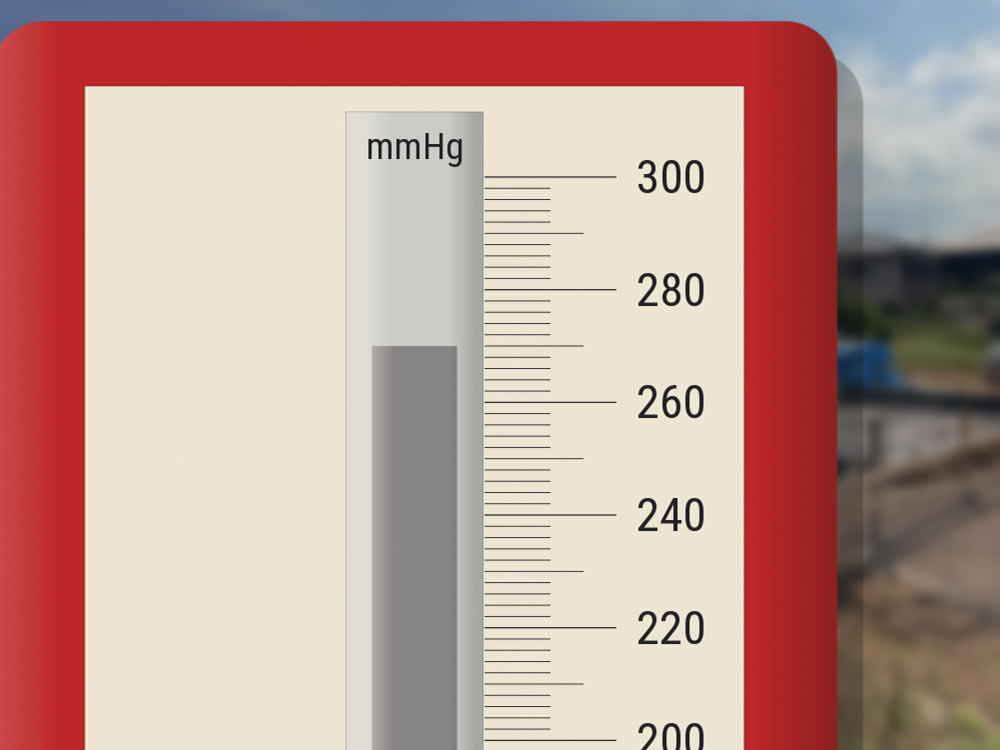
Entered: 270 mmHg
